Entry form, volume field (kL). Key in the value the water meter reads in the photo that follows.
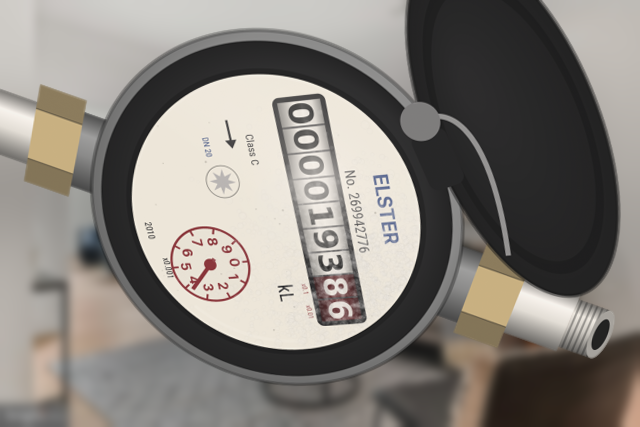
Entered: 193.863 kL
